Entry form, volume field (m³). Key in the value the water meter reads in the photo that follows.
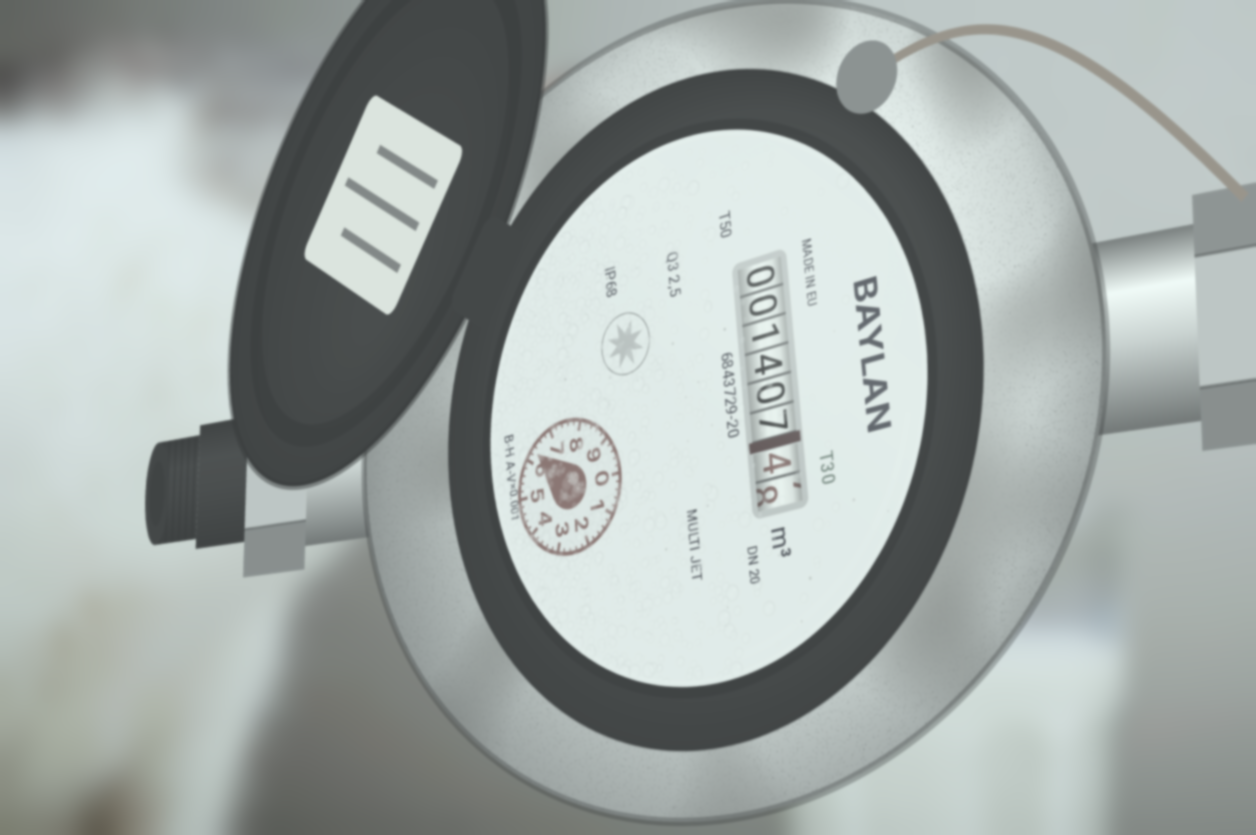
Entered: 1407.476 m³
